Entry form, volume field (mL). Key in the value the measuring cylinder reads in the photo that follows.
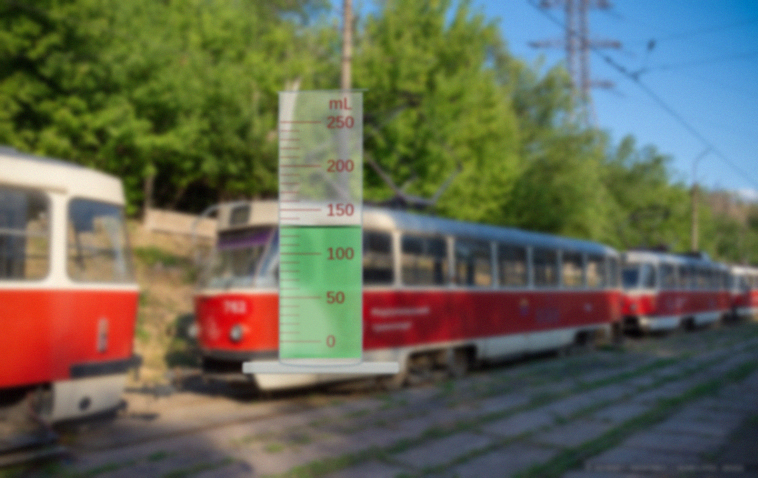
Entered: 130 mL
